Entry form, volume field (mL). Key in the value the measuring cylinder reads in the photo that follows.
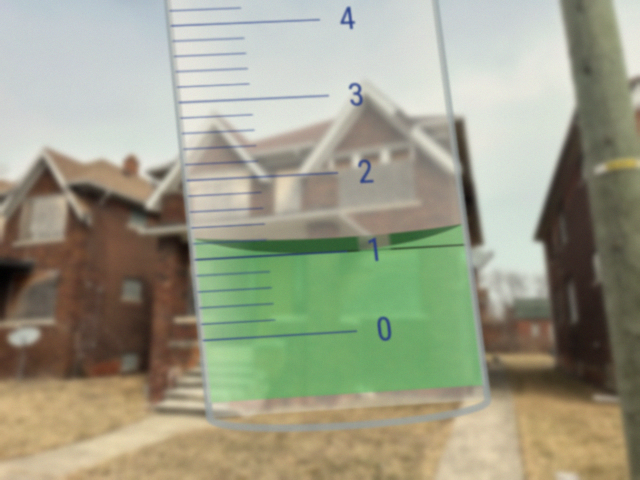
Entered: 1 mL
